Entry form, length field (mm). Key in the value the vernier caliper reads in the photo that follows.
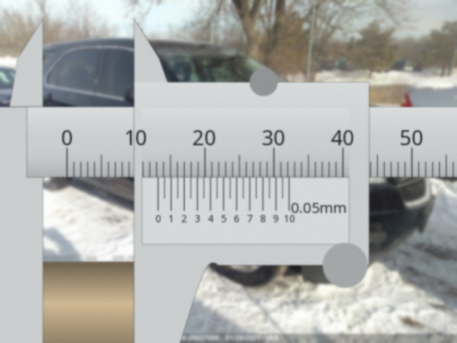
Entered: 13.2 mm
